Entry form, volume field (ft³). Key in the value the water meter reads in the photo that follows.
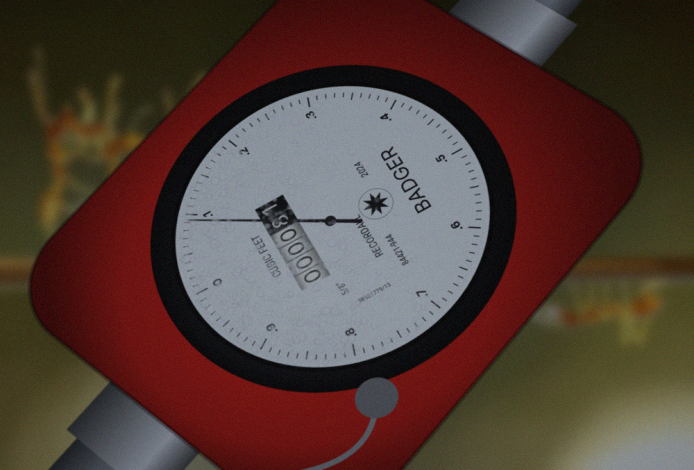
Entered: 81.09 ft³
